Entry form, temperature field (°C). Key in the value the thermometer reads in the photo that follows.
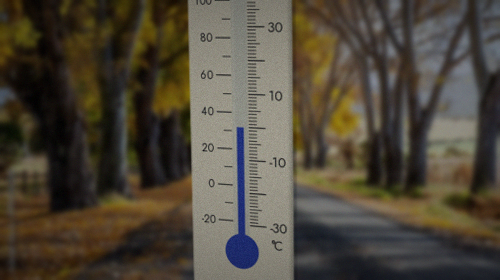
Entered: 0 °C
